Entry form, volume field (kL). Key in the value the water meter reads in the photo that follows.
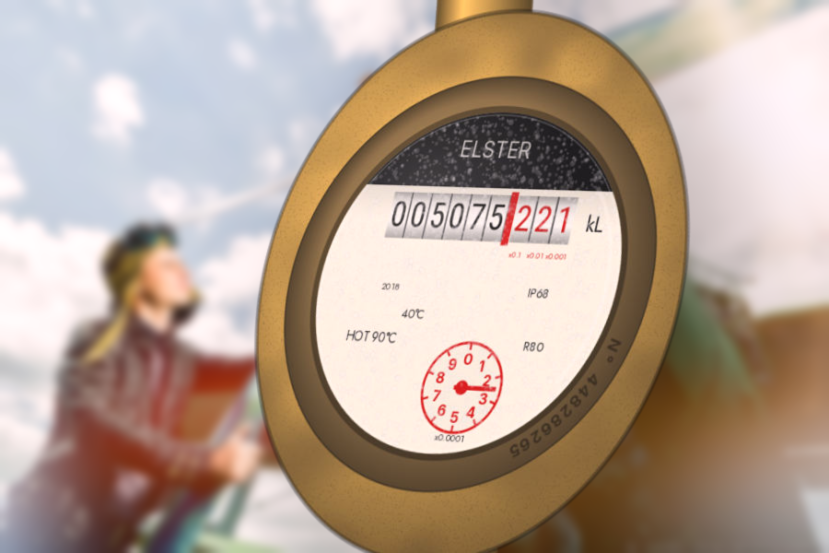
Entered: 5075.2212 kL
